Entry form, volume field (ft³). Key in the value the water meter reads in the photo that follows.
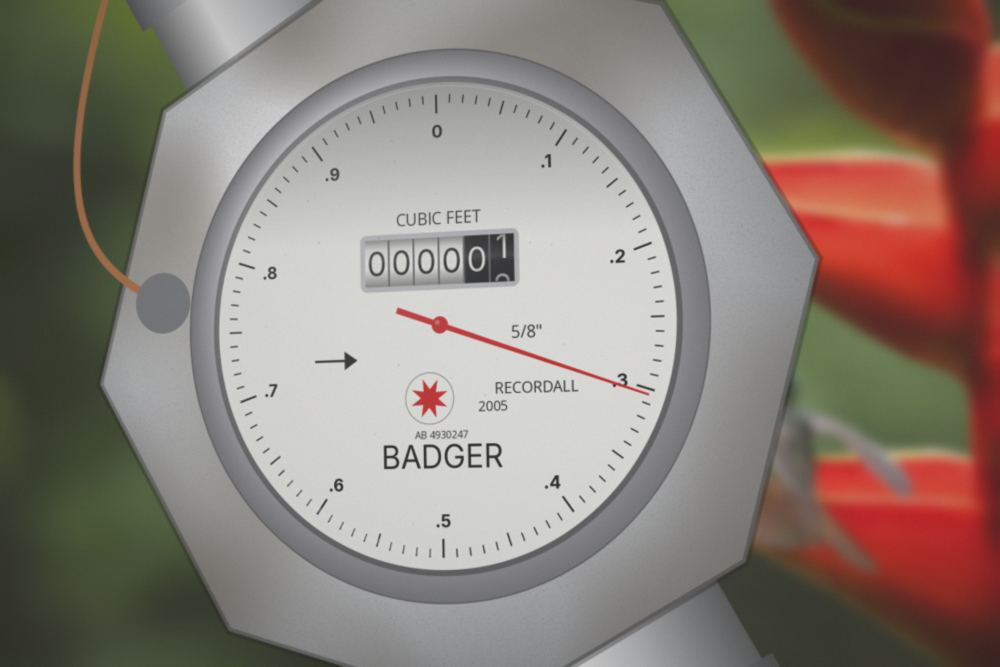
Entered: 1.30 ft³
